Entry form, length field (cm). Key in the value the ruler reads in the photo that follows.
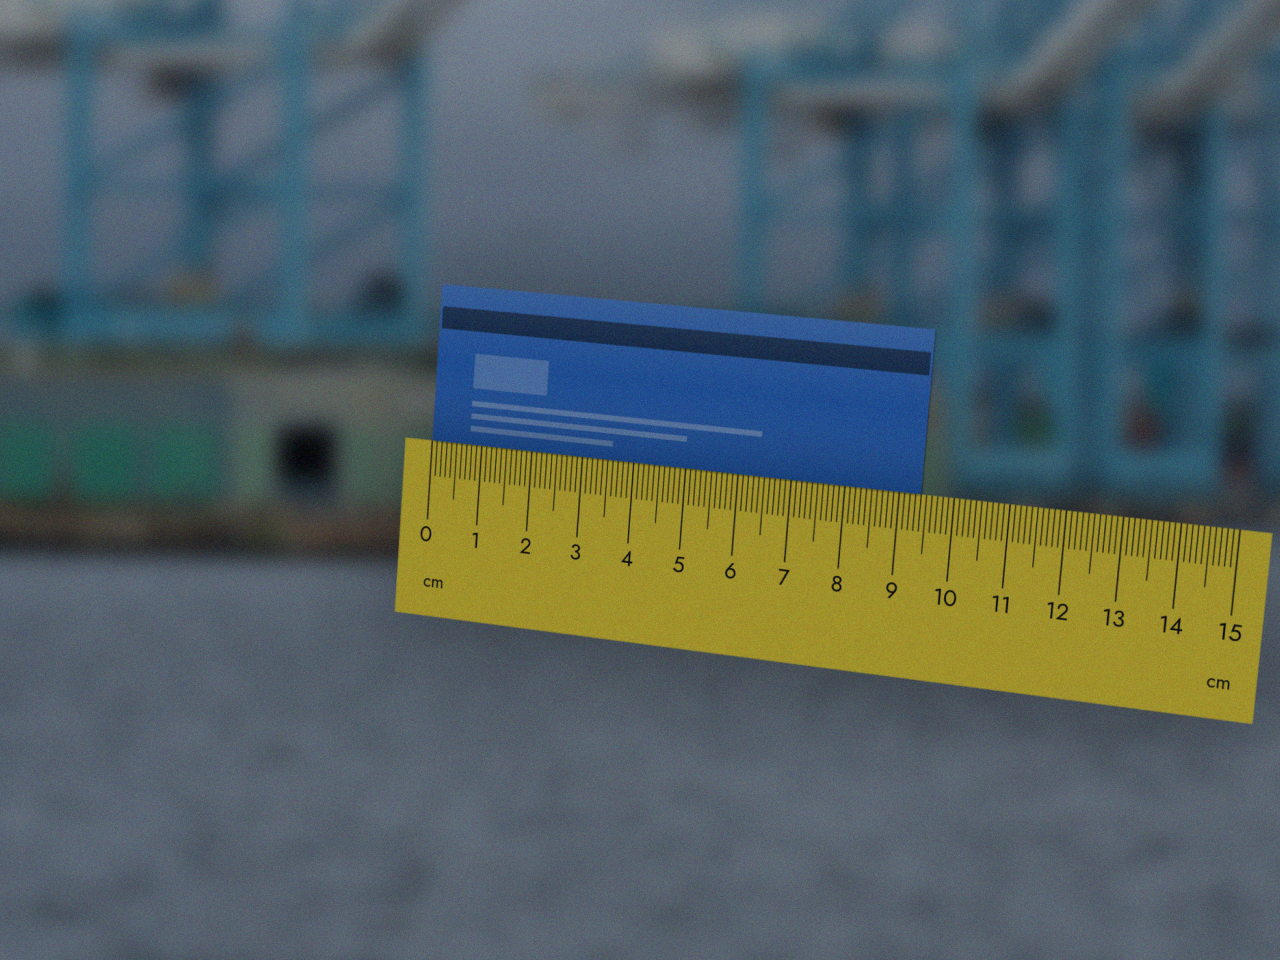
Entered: 9.4 cm
